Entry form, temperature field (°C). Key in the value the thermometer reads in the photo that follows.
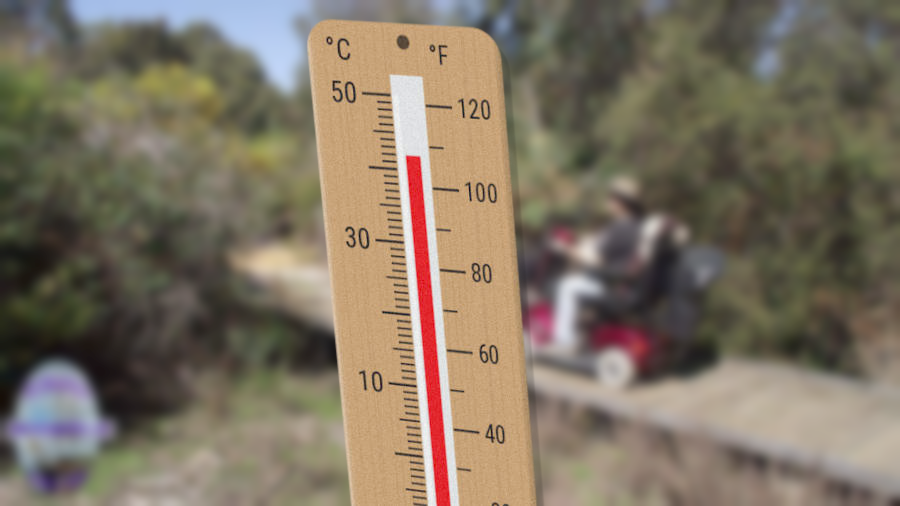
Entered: 42 °C
